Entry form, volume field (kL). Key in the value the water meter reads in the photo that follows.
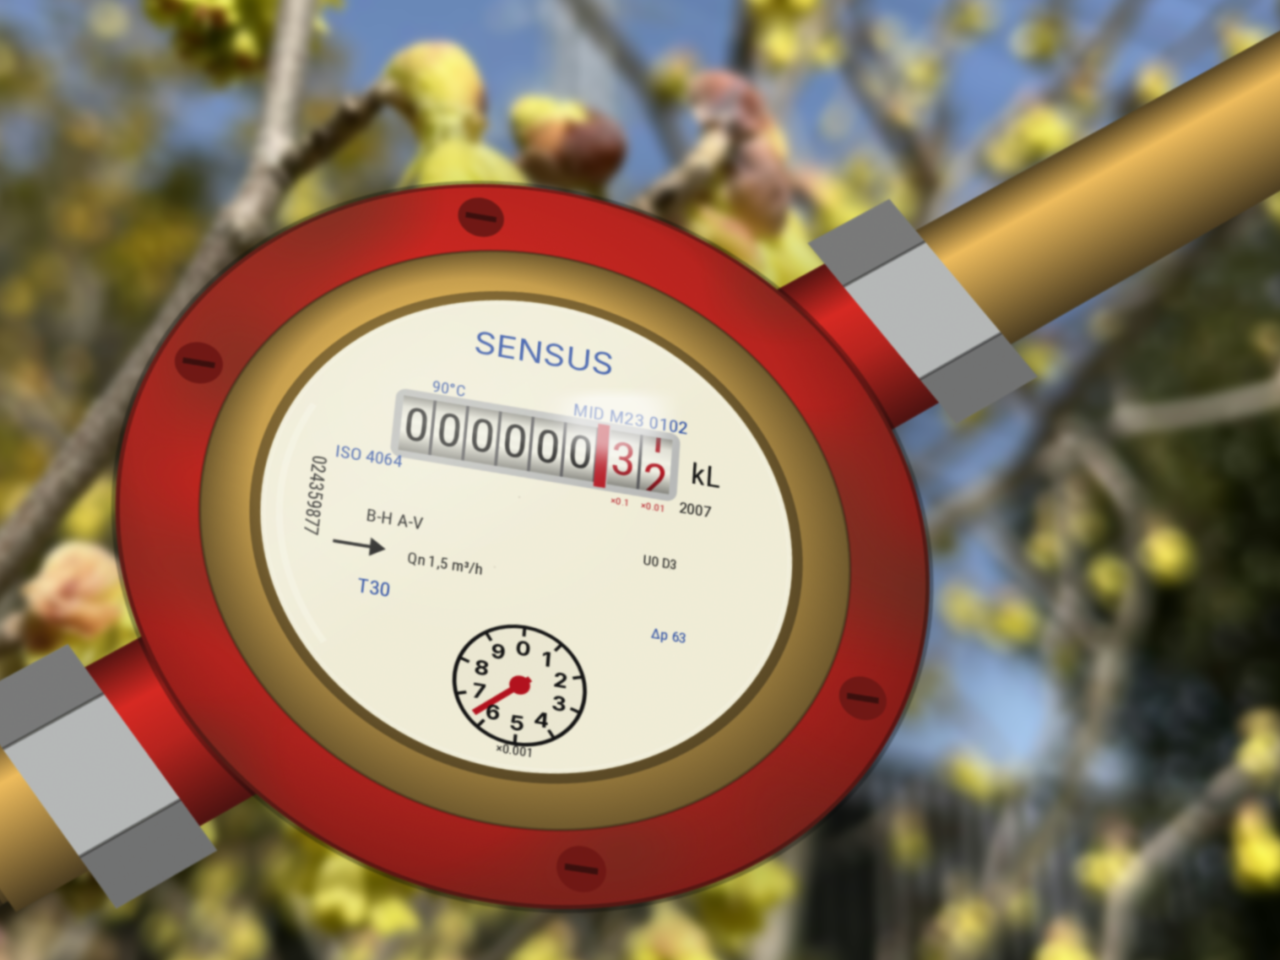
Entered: 0.316 kL
